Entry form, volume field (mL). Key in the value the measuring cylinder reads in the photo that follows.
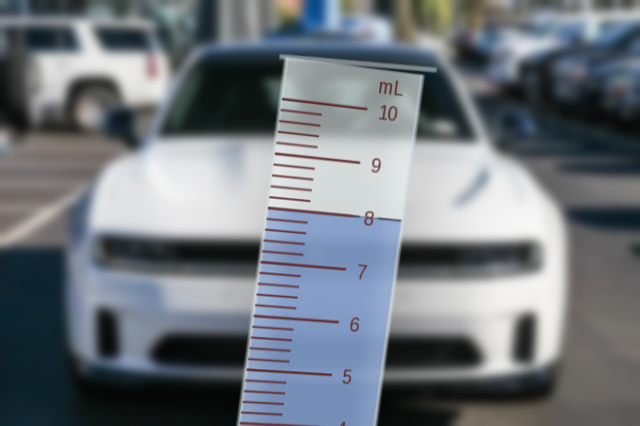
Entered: 8 mL
